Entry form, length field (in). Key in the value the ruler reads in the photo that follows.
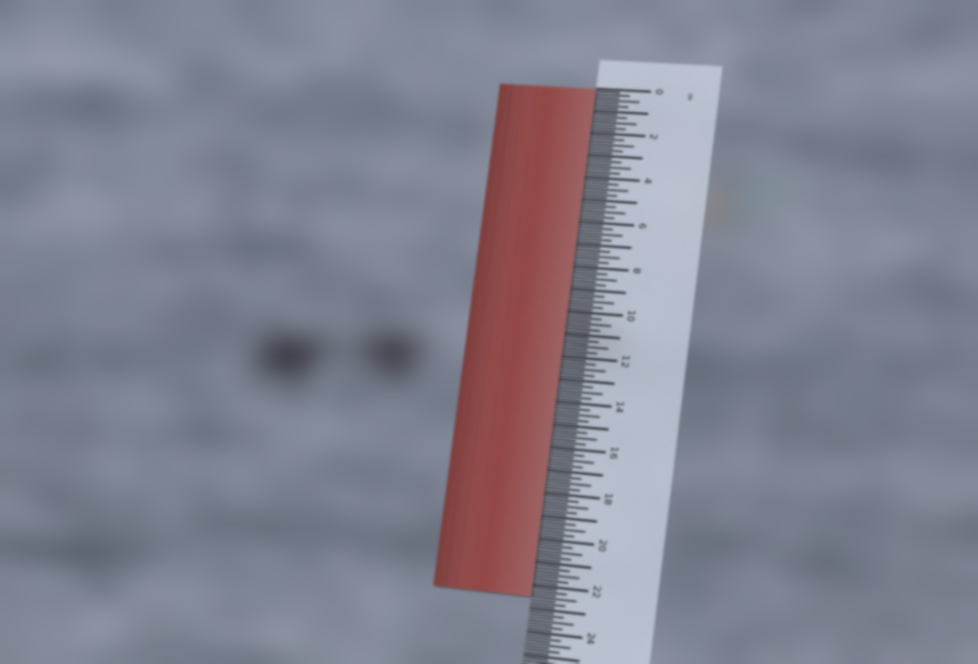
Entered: 22.5 in
